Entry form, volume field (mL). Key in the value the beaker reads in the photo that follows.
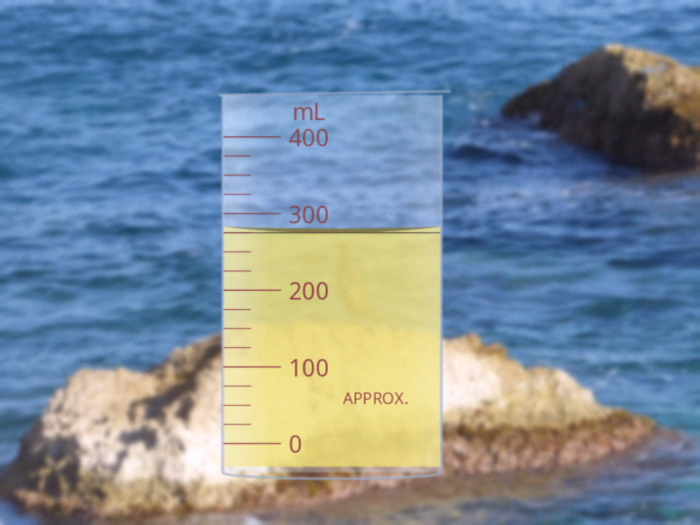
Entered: 275 mL
